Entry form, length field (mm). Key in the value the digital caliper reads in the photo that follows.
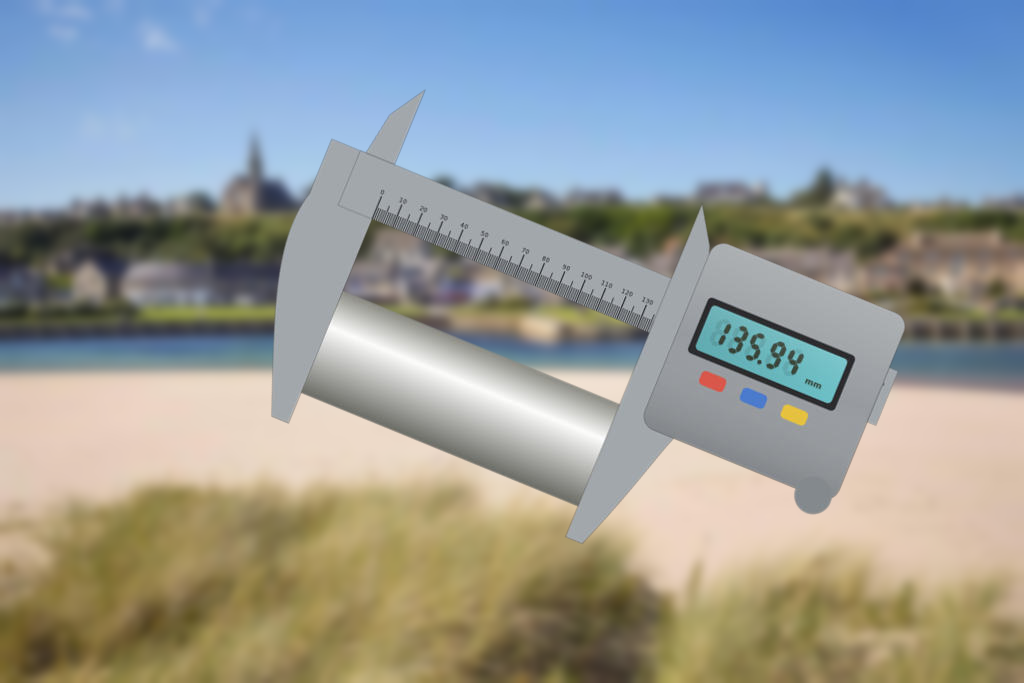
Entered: 135.94 mm
